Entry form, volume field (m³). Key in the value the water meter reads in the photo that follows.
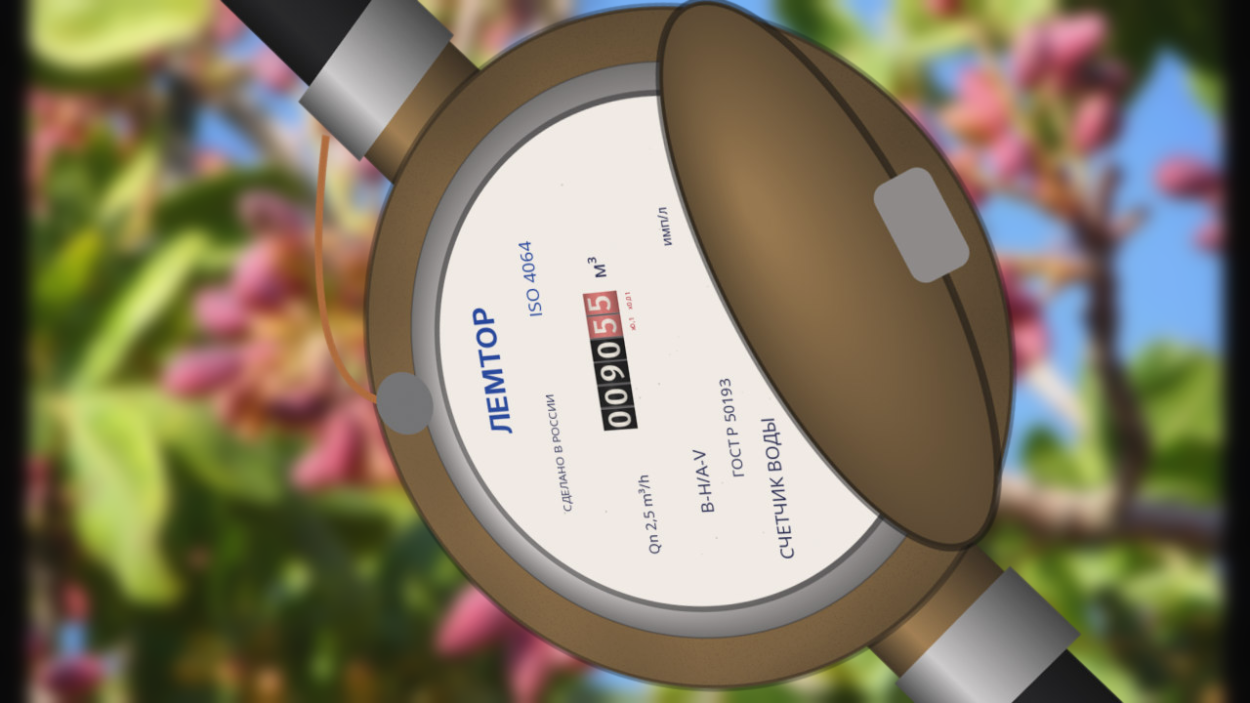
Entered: 90.55 m³
